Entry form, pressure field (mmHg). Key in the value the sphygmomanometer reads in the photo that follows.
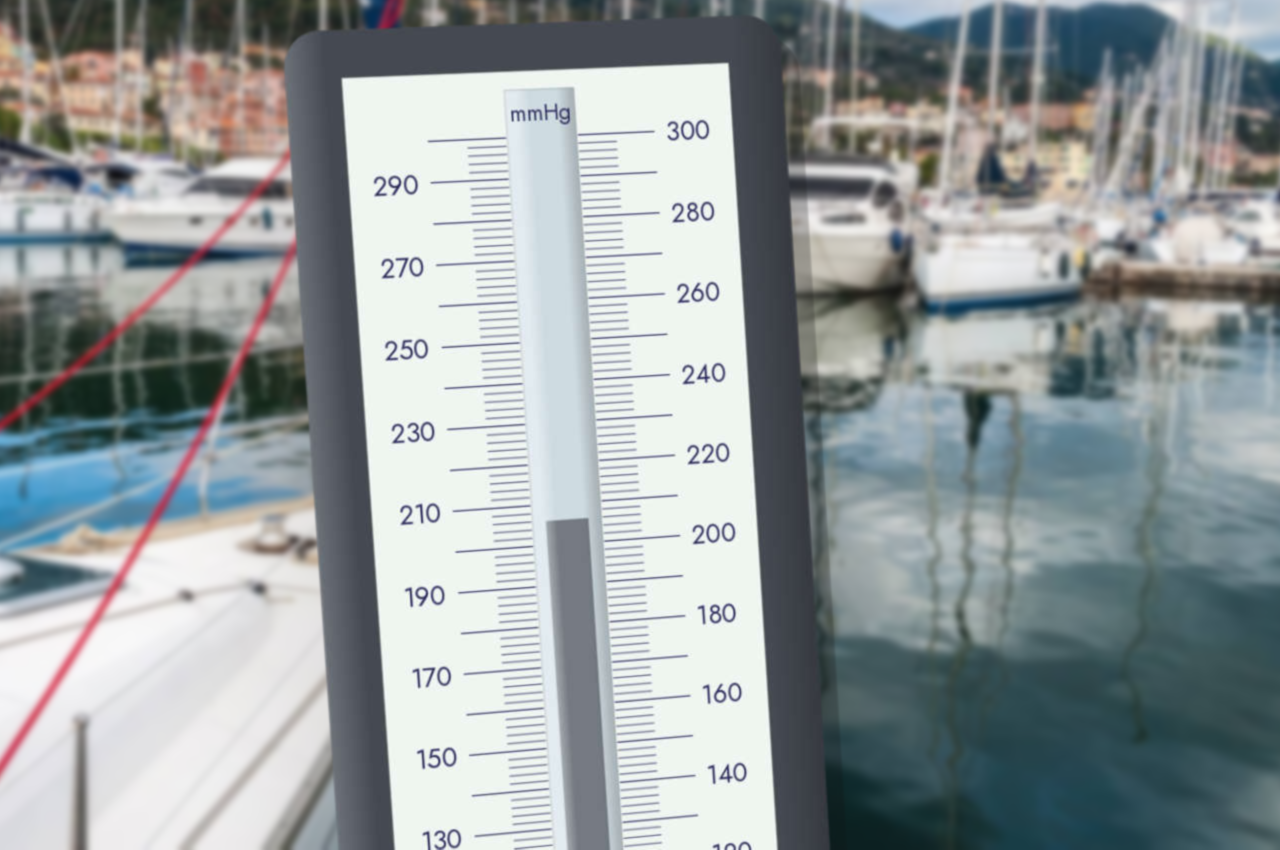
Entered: 206 mmHg
